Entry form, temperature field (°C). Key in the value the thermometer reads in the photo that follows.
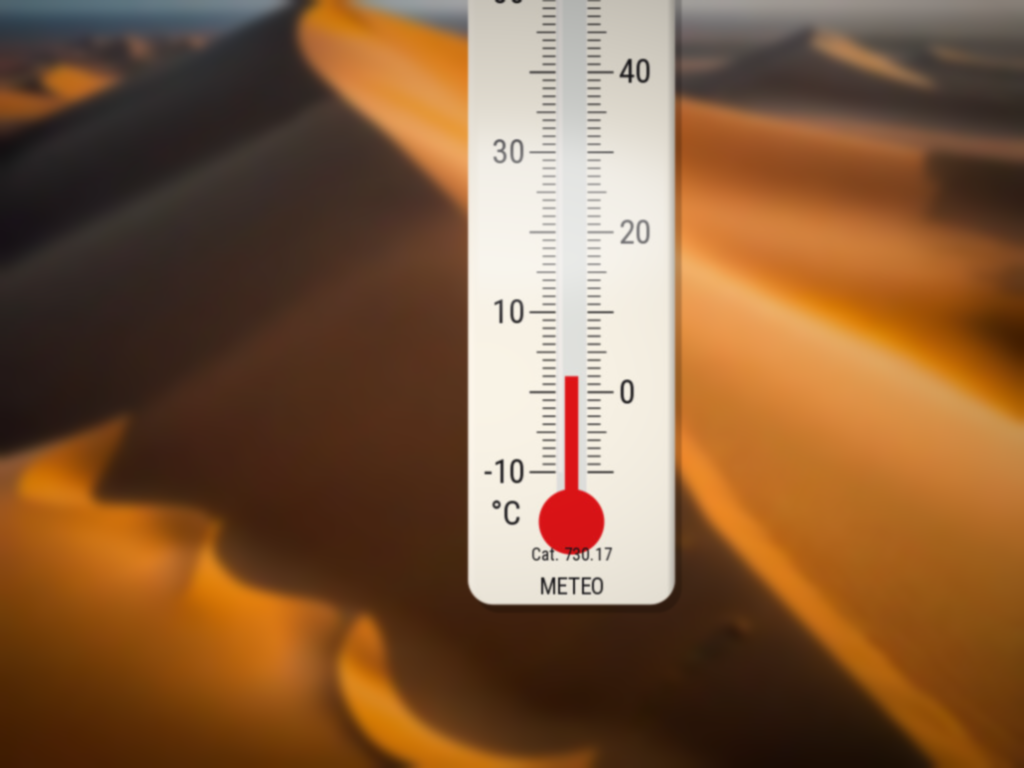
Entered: 2 °C
